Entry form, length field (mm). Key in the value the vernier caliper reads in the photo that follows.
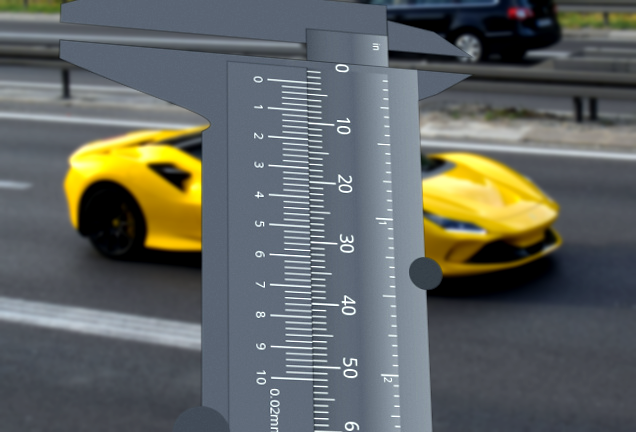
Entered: 3.0 mm
